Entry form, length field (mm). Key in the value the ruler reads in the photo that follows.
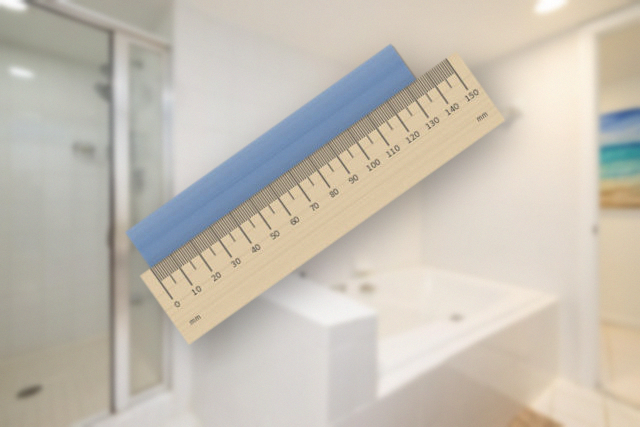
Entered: 135 mm
